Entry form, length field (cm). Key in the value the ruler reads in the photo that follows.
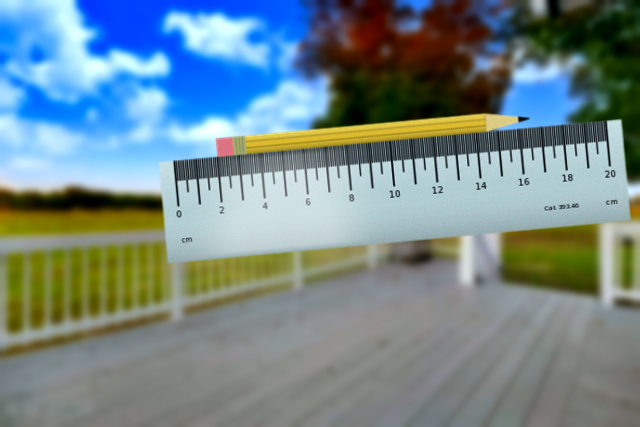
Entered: 14.5 cm
